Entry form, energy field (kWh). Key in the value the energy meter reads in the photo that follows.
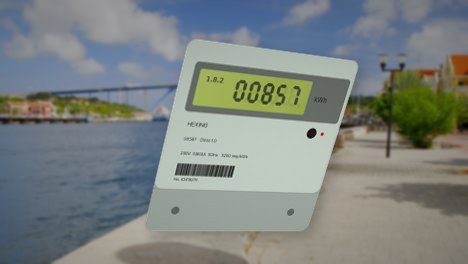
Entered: 857 kWh
